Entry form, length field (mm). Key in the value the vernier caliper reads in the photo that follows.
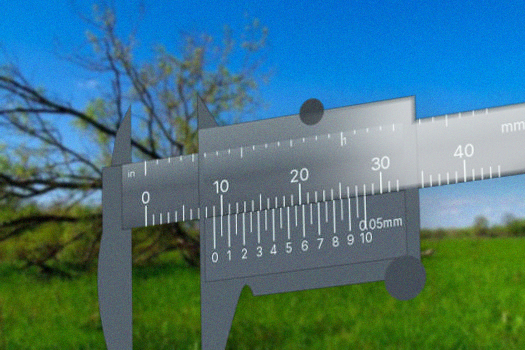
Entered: 9.0 mm
